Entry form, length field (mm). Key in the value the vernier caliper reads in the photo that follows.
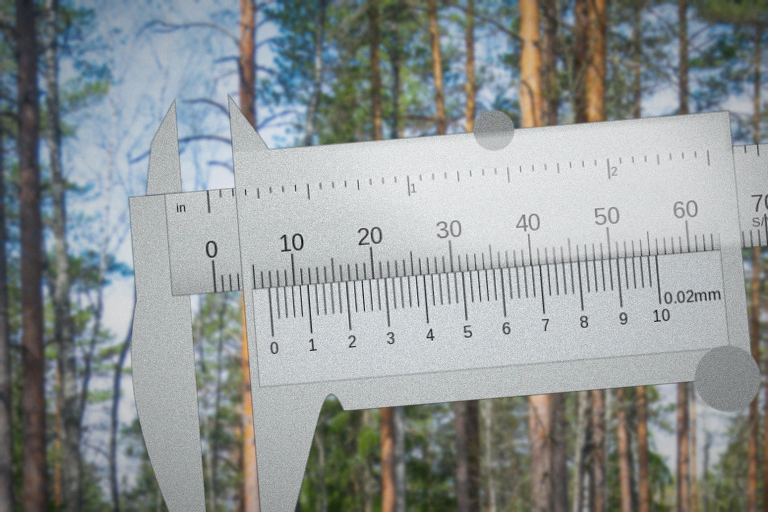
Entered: 6.8 mm
